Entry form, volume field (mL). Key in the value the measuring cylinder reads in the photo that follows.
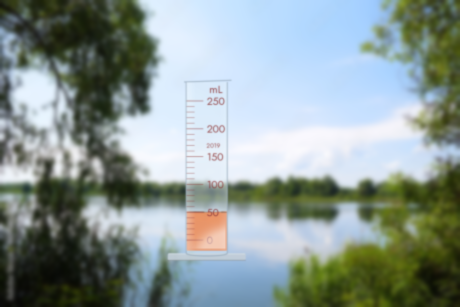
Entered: 50 mL
